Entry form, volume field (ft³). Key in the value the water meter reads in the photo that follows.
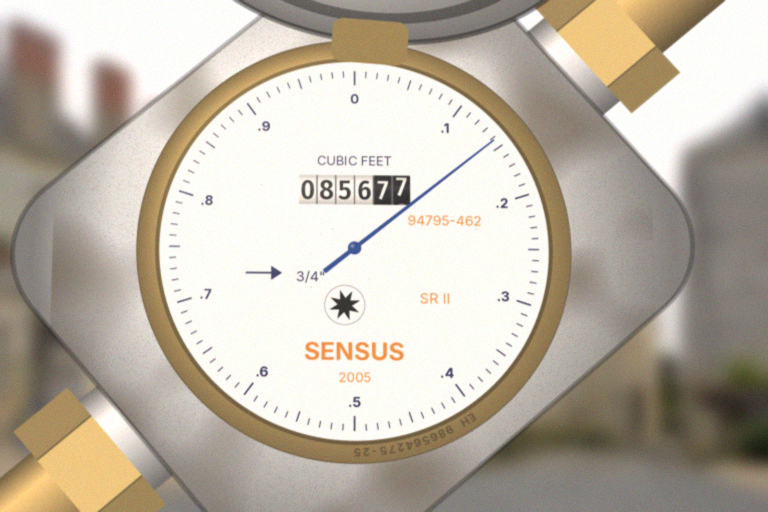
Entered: 85677.14 ft³
